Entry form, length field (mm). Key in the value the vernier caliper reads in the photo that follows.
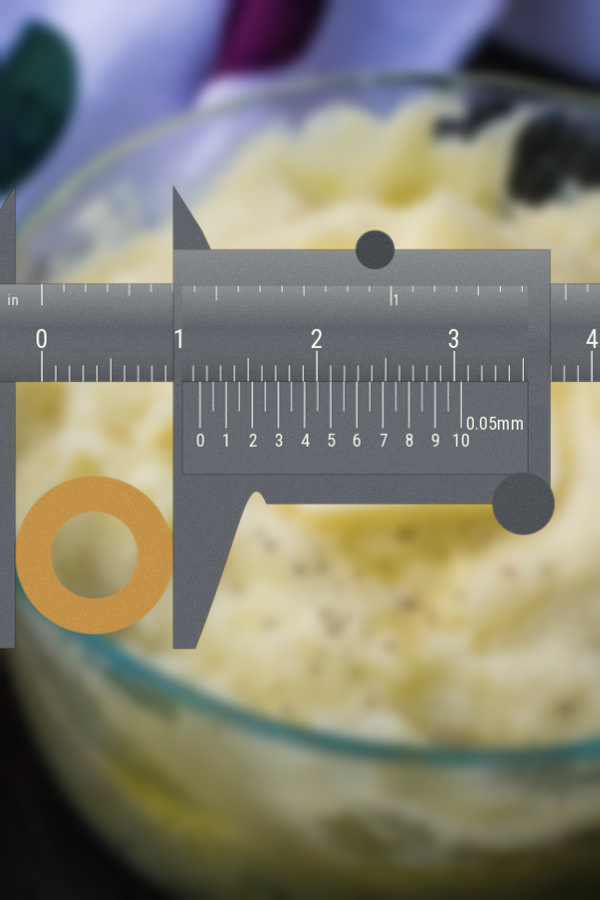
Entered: 11.5 mm
